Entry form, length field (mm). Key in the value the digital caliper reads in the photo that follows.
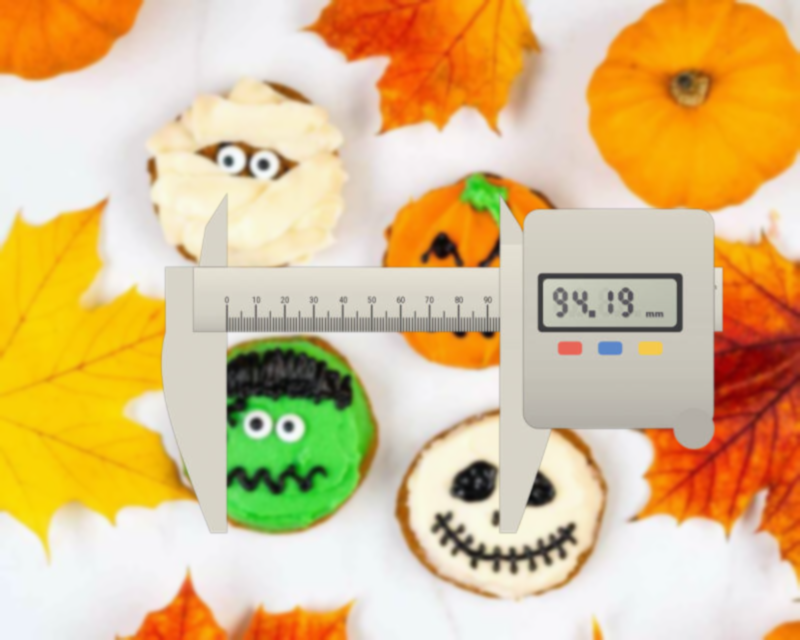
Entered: 94.19 mm
